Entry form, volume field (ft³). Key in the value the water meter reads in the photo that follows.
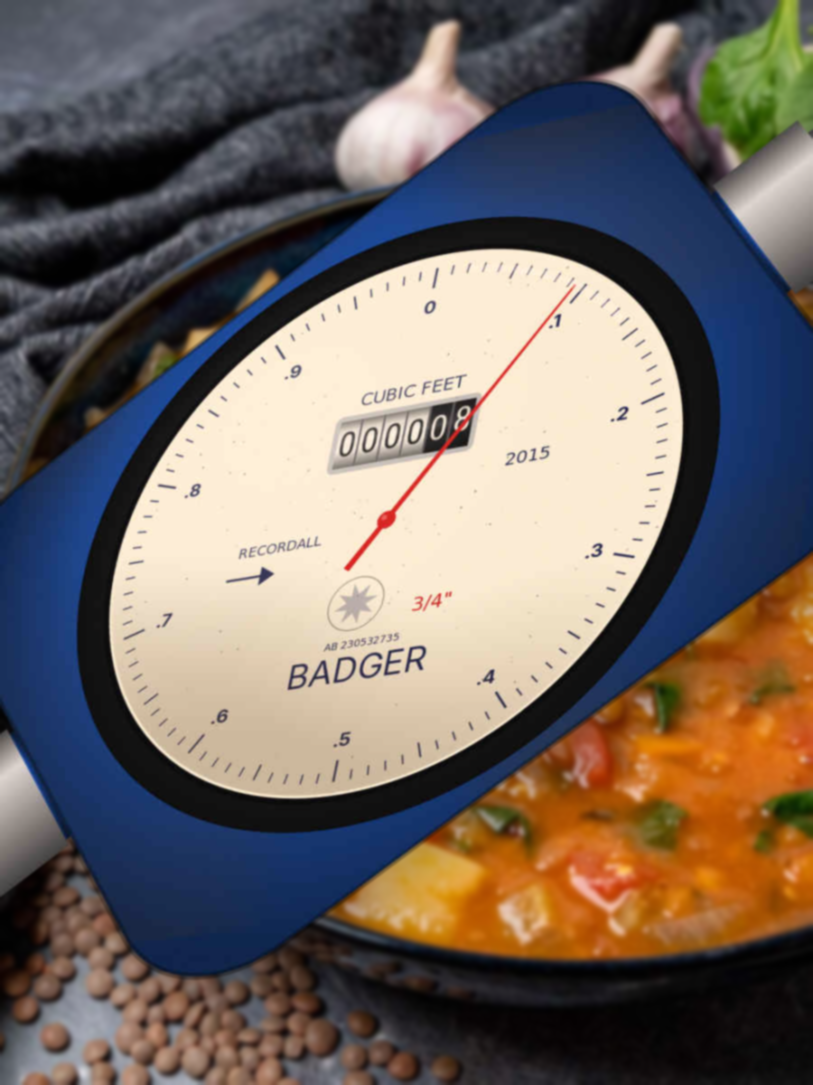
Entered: 8.09 ft³
